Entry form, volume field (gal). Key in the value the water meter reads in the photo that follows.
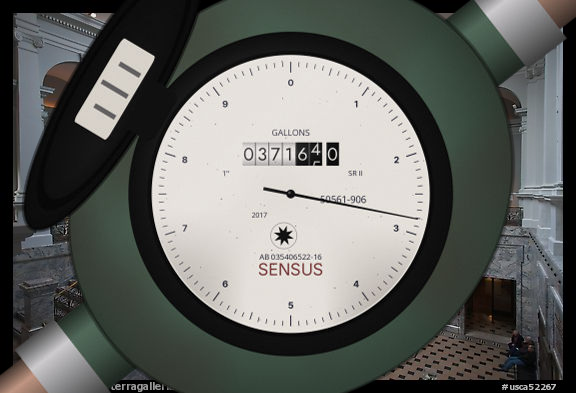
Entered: 371642.8 gal
